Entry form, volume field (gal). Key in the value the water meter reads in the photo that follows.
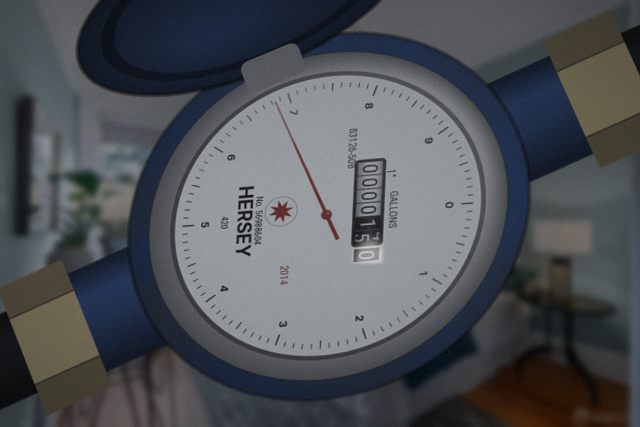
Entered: 146.8 gal
